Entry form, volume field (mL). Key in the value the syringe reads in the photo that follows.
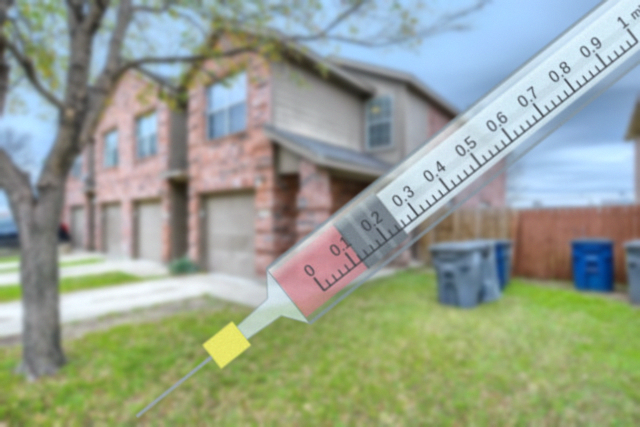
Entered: 0.12 mL
